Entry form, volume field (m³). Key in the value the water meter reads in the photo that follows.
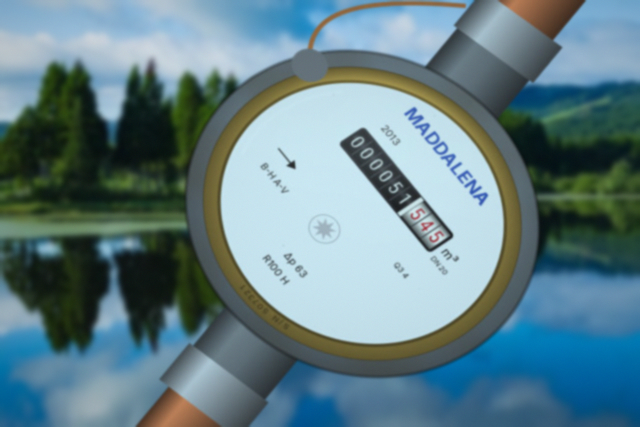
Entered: 51.545 m³
